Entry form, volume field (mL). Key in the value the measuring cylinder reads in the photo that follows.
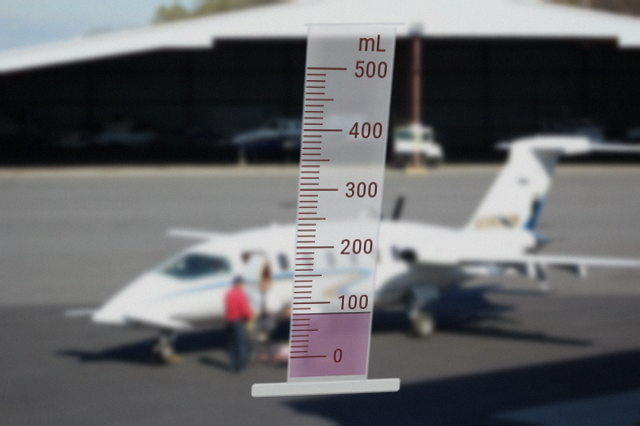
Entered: 80 mL
